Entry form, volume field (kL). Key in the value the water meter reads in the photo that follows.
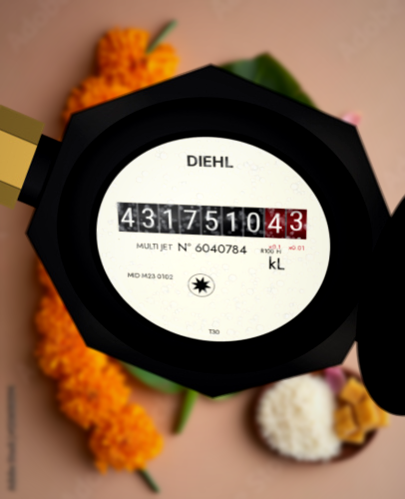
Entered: 4317510.43 kL
